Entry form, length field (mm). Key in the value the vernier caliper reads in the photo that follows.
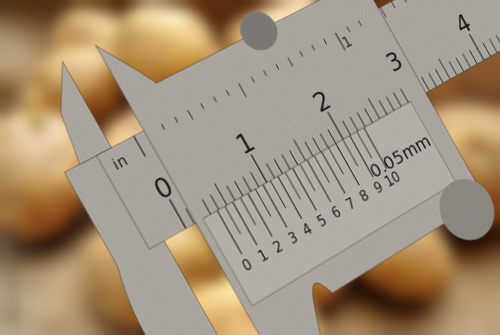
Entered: 3.8 mm
